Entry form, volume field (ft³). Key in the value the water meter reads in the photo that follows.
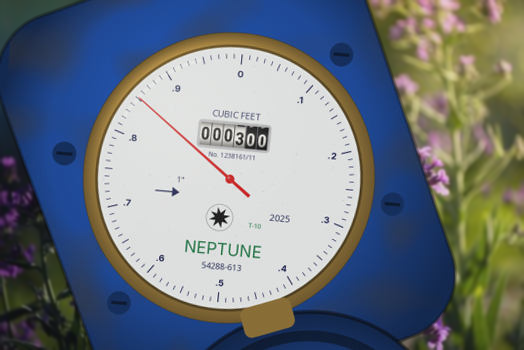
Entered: 299.85 ft³
